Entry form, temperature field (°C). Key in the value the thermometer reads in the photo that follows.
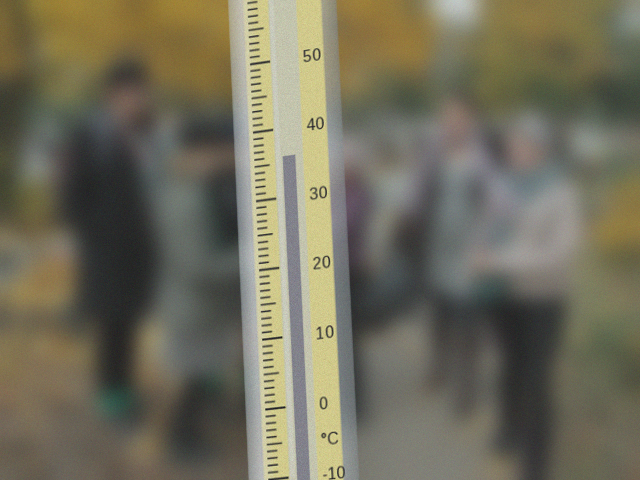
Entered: 36 °C
